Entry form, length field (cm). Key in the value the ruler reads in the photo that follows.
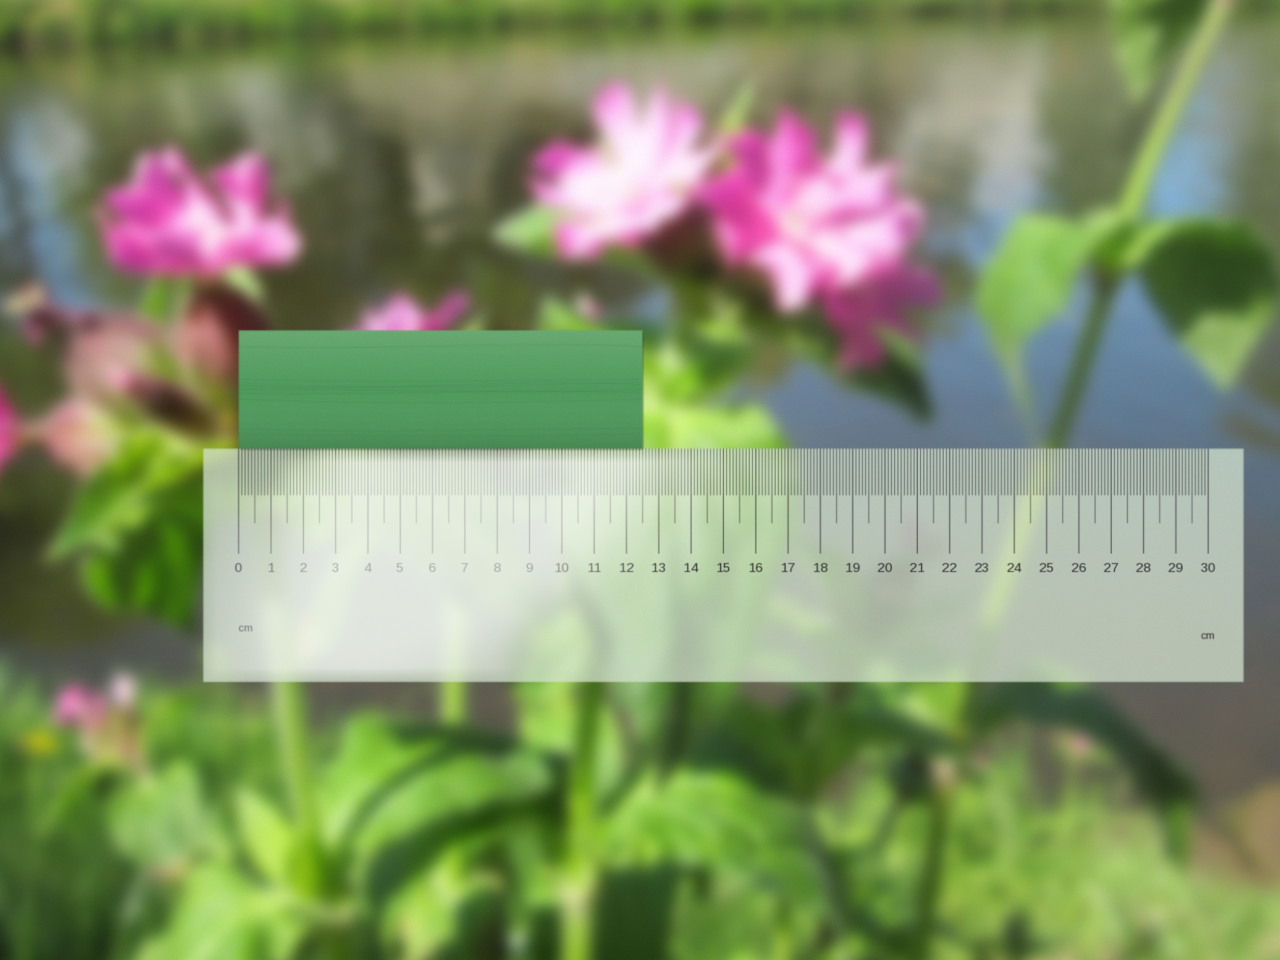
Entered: 12.5 cm
